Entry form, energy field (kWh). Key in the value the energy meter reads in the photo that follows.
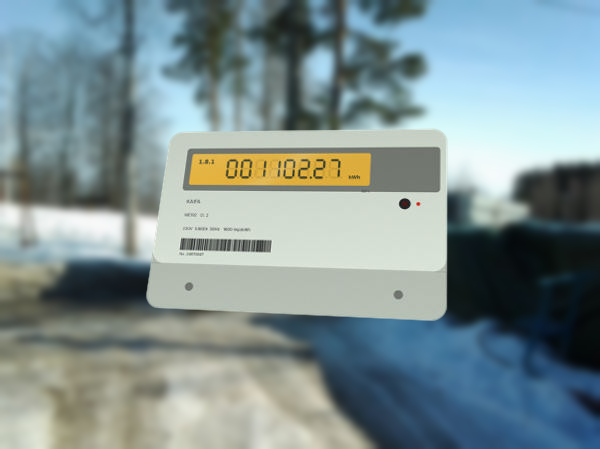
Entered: 1102.27 kWh
